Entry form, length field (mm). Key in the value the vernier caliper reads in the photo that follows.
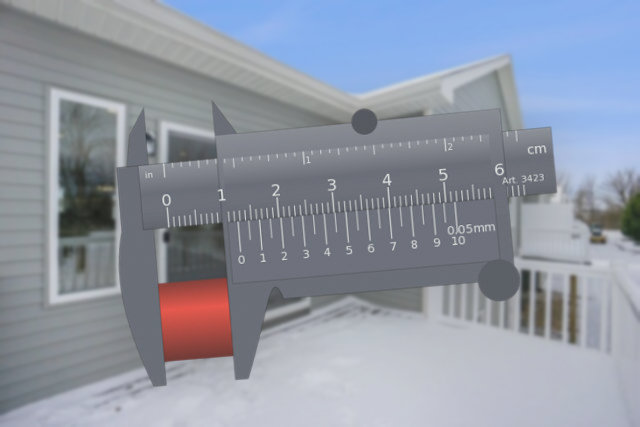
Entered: 12.6 mm
